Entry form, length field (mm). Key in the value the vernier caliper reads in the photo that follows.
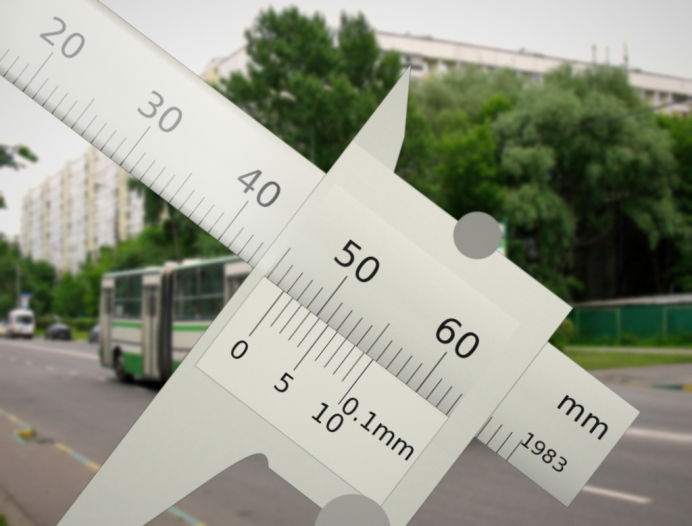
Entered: 46.7 mm
